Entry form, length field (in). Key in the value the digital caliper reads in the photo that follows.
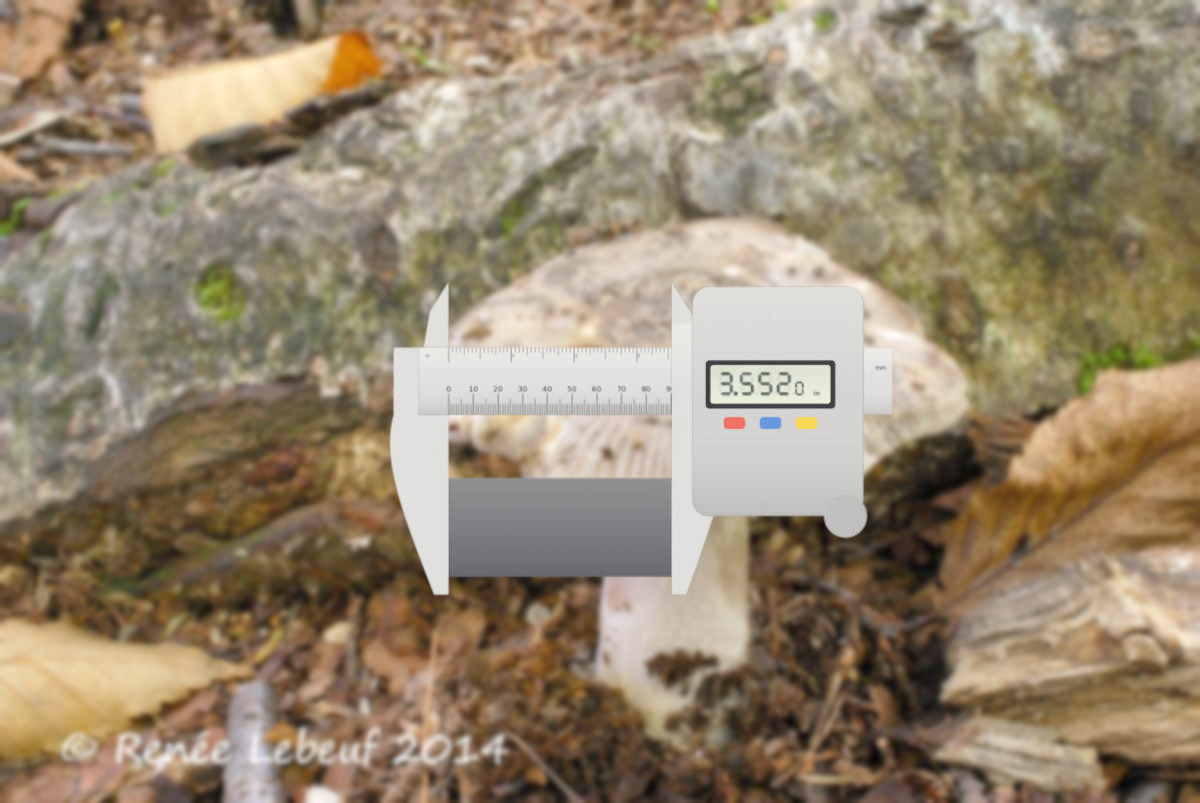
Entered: 3.5520 in
